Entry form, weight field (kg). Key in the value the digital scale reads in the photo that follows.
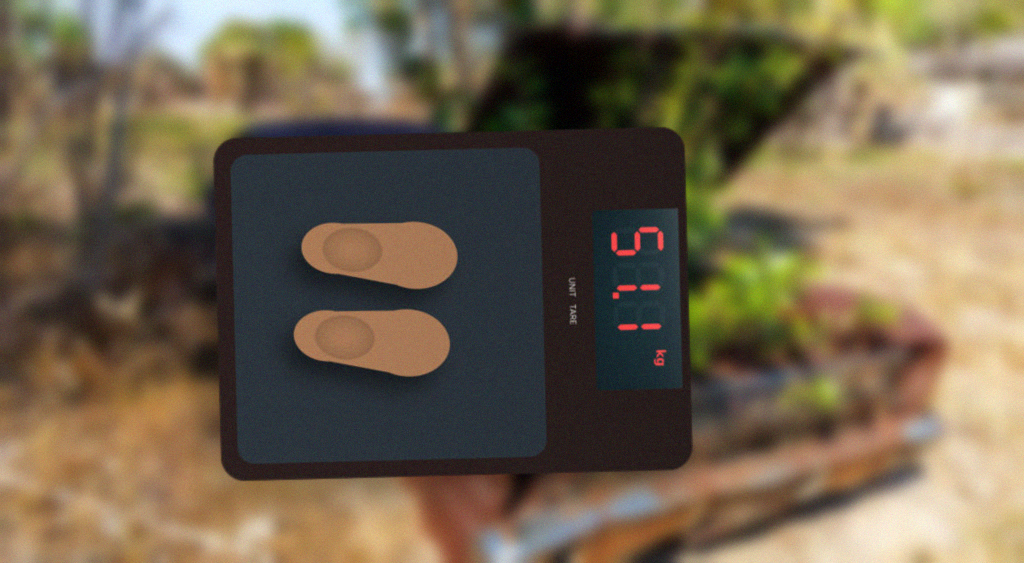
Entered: 51.1 kg
